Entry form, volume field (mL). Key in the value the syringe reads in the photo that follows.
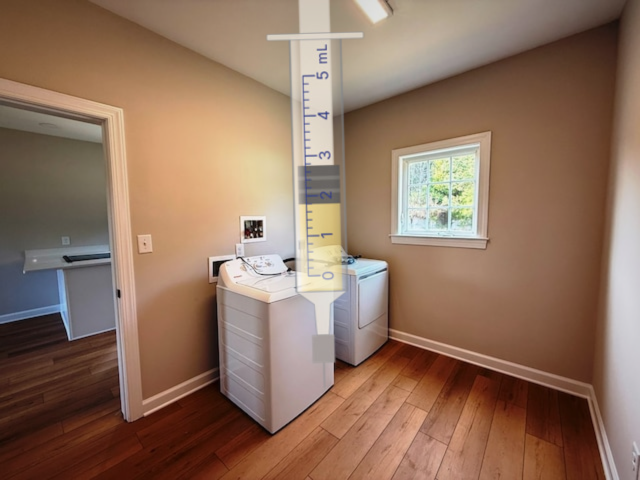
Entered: 1.8 mL
